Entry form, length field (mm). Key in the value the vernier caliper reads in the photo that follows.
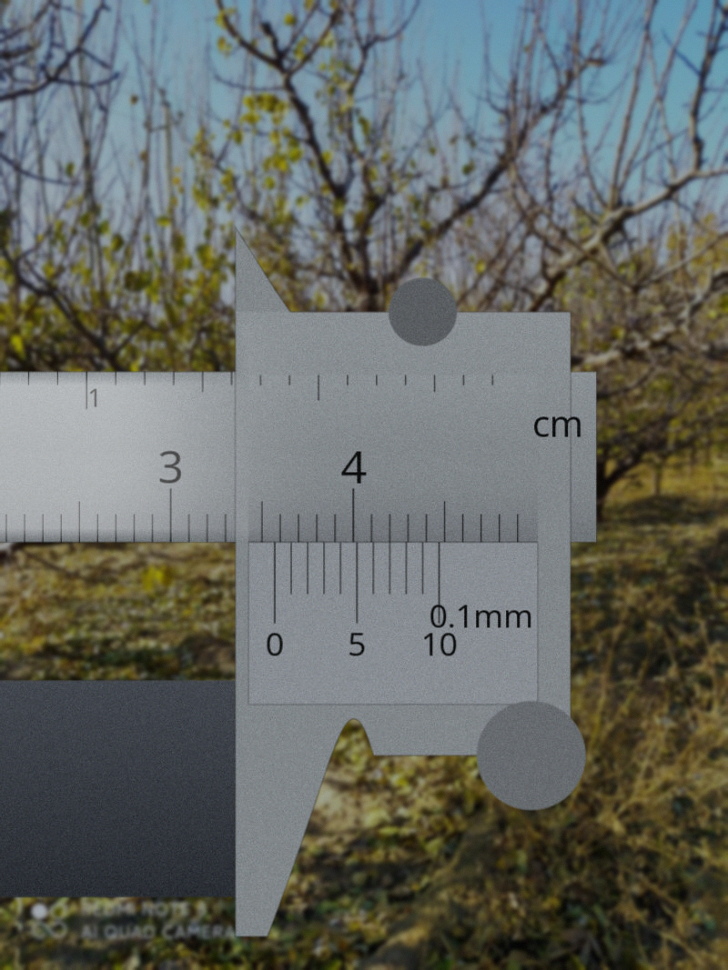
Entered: 35.7 mm
